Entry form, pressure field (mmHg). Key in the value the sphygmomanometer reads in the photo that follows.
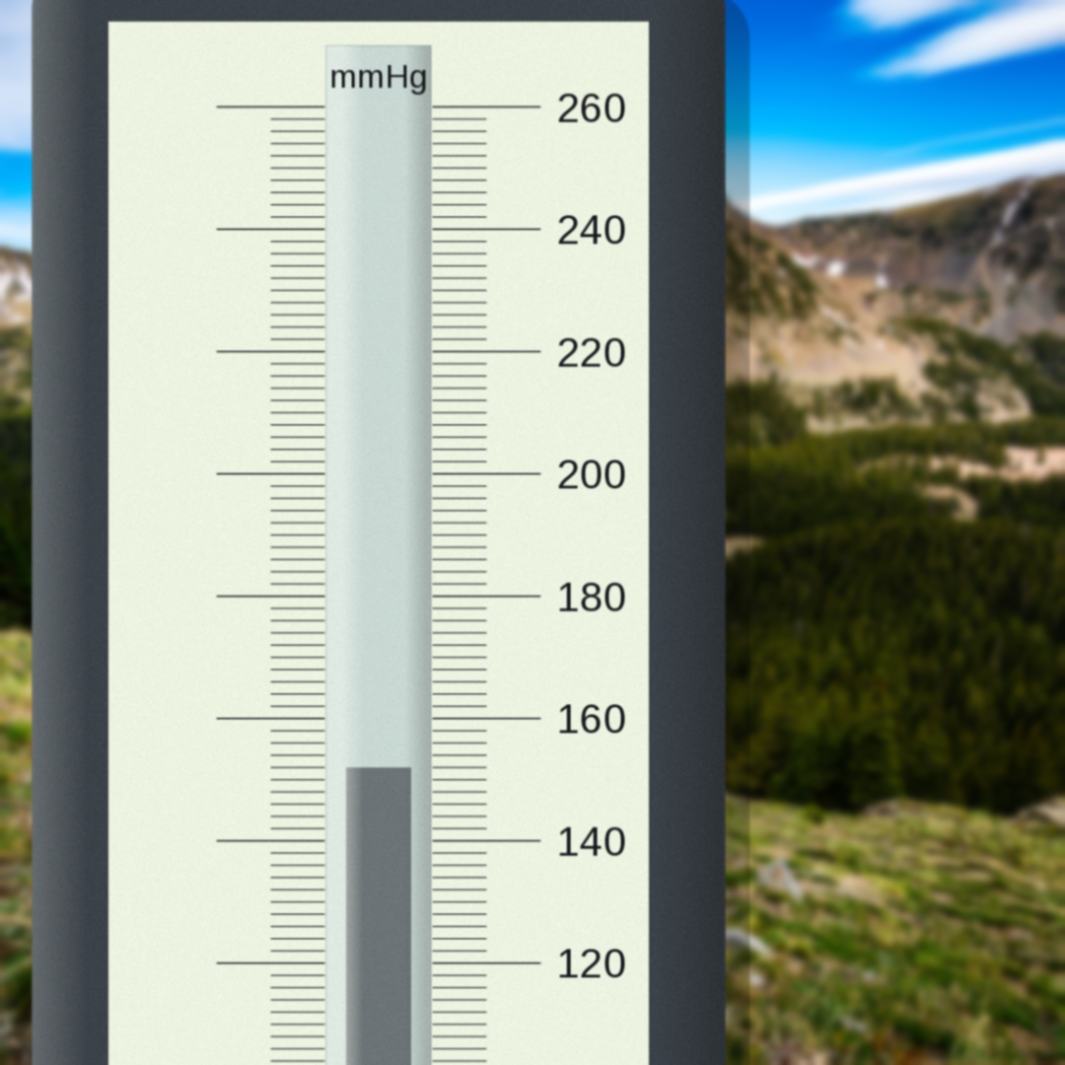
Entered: 152 mmHg
